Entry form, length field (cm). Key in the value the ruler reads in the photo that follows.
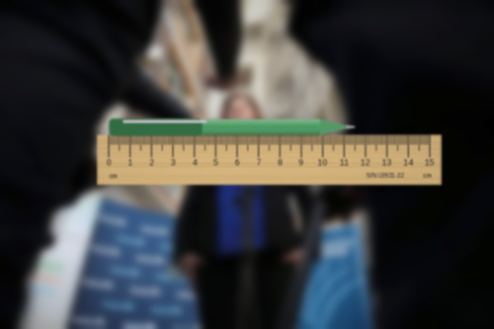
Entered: 11.5 cm
